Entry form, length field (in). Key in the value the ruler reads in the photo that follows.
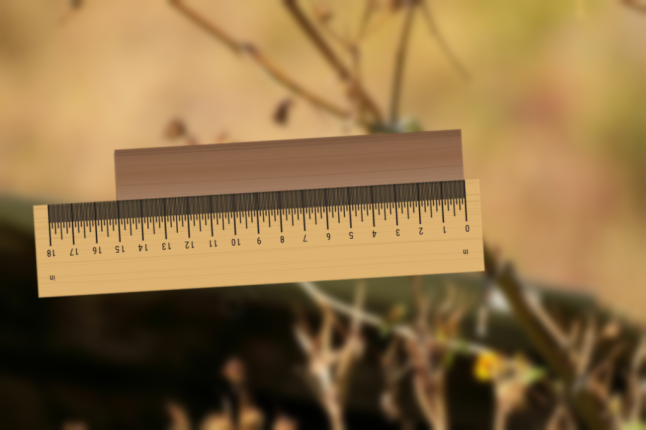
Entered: 15 in
